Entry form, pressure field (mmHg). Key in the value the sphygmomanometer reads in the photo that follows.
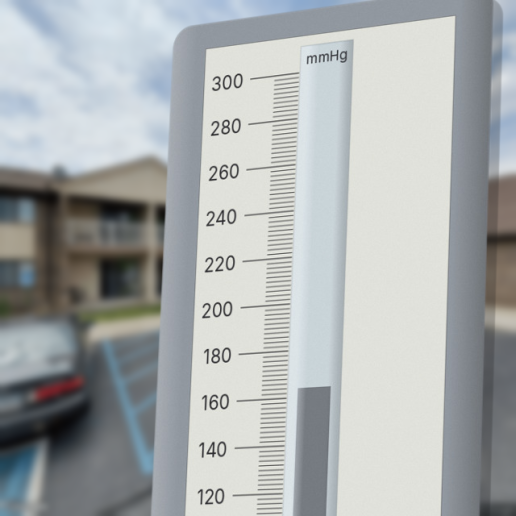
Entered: 164 mmHg
